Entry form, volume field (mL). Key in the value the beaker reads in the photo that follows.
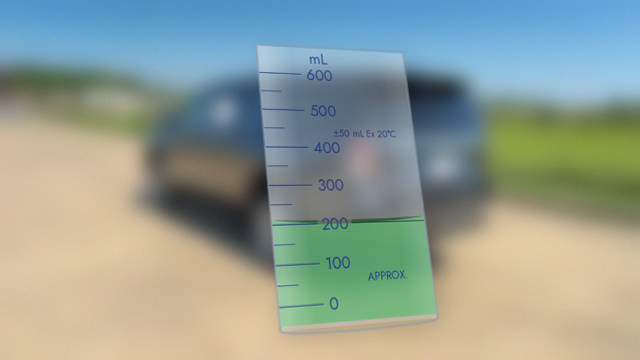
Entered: 200 mL
